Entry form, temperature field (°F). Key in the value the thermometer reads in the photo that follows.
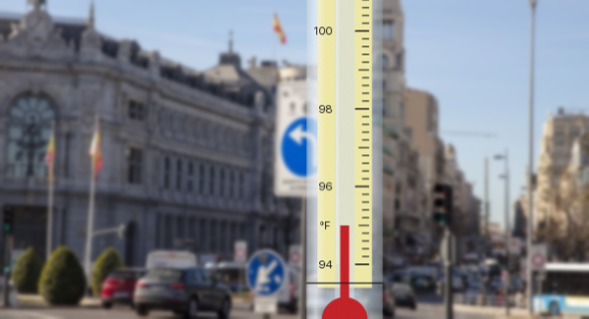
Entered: 95 °F
